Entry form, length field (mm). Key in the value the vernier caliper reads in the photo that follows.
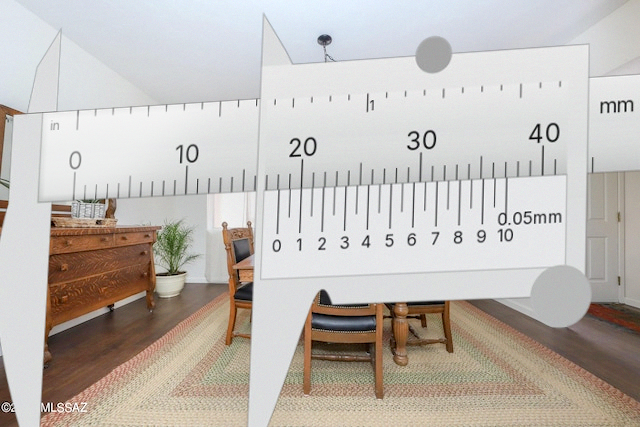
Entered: 18.1 mm
